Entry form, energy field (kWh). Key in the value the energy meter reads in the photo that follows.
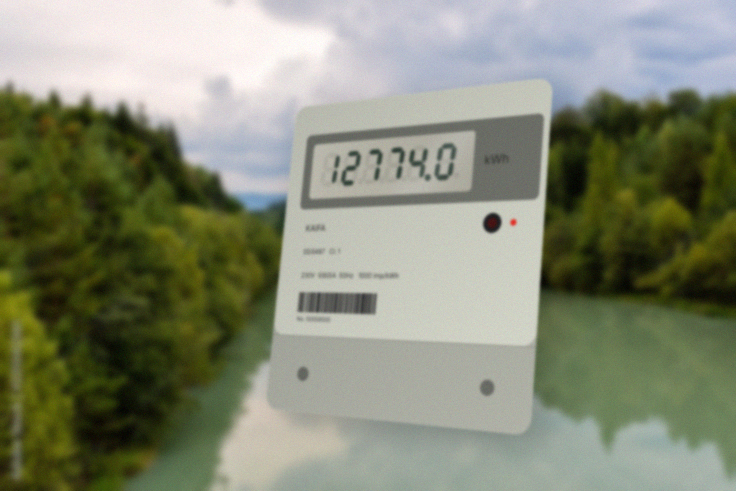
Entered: 12774.0 kWh
